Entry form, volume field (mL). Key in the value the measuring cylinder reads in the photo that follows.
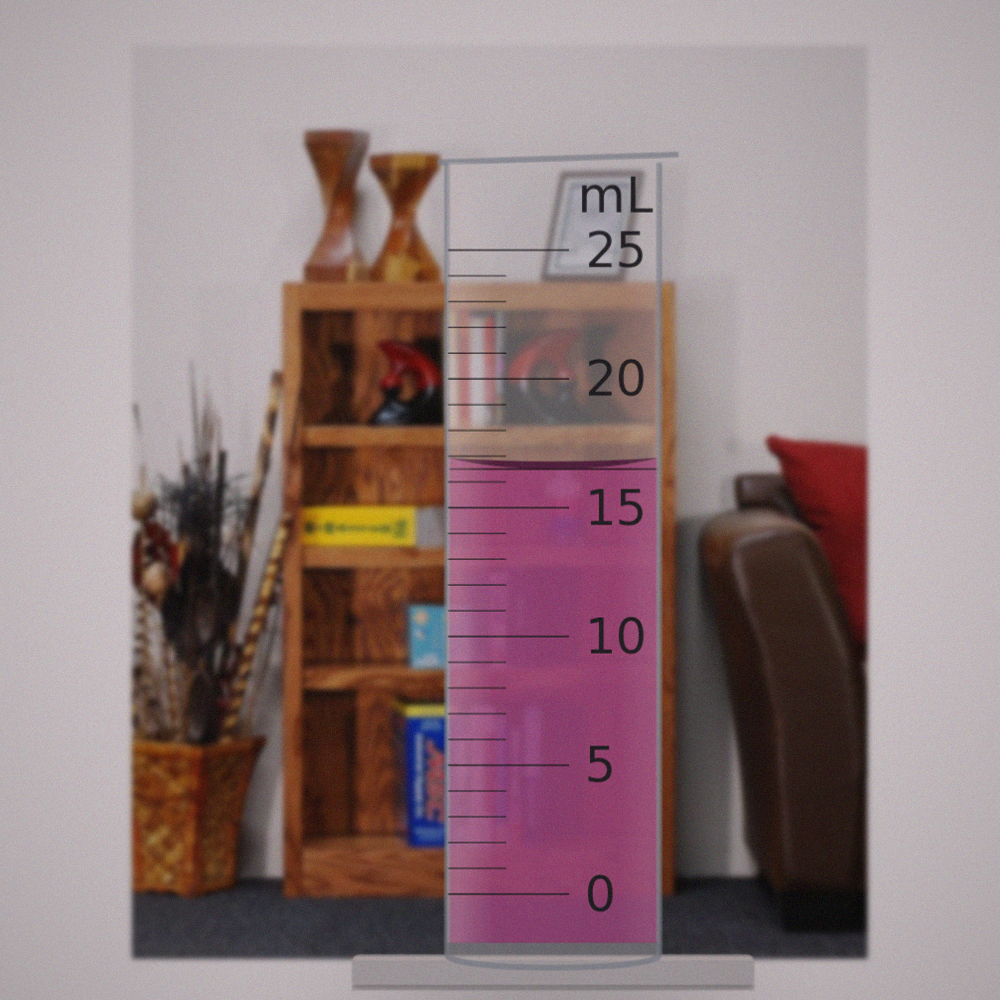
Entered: 16.5 mL
